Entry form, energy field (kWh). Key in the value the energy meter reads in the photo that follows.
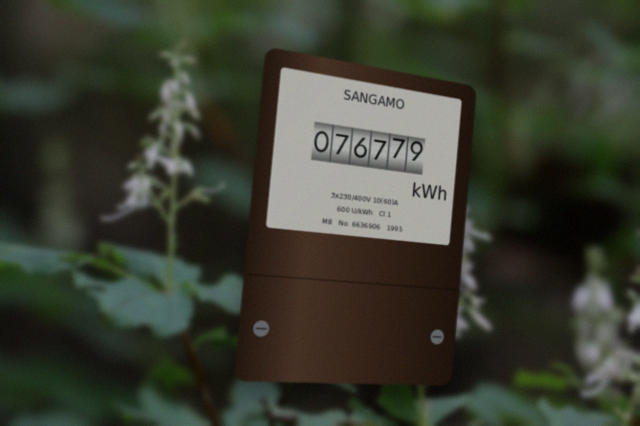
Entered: 76779 kWh
